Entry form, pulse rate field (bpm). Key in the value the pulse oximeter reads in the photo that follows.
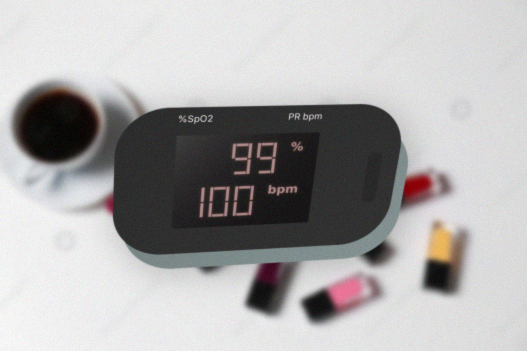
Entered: 100 bpm
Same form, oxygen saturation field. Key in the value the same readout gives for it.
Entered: 99 %
